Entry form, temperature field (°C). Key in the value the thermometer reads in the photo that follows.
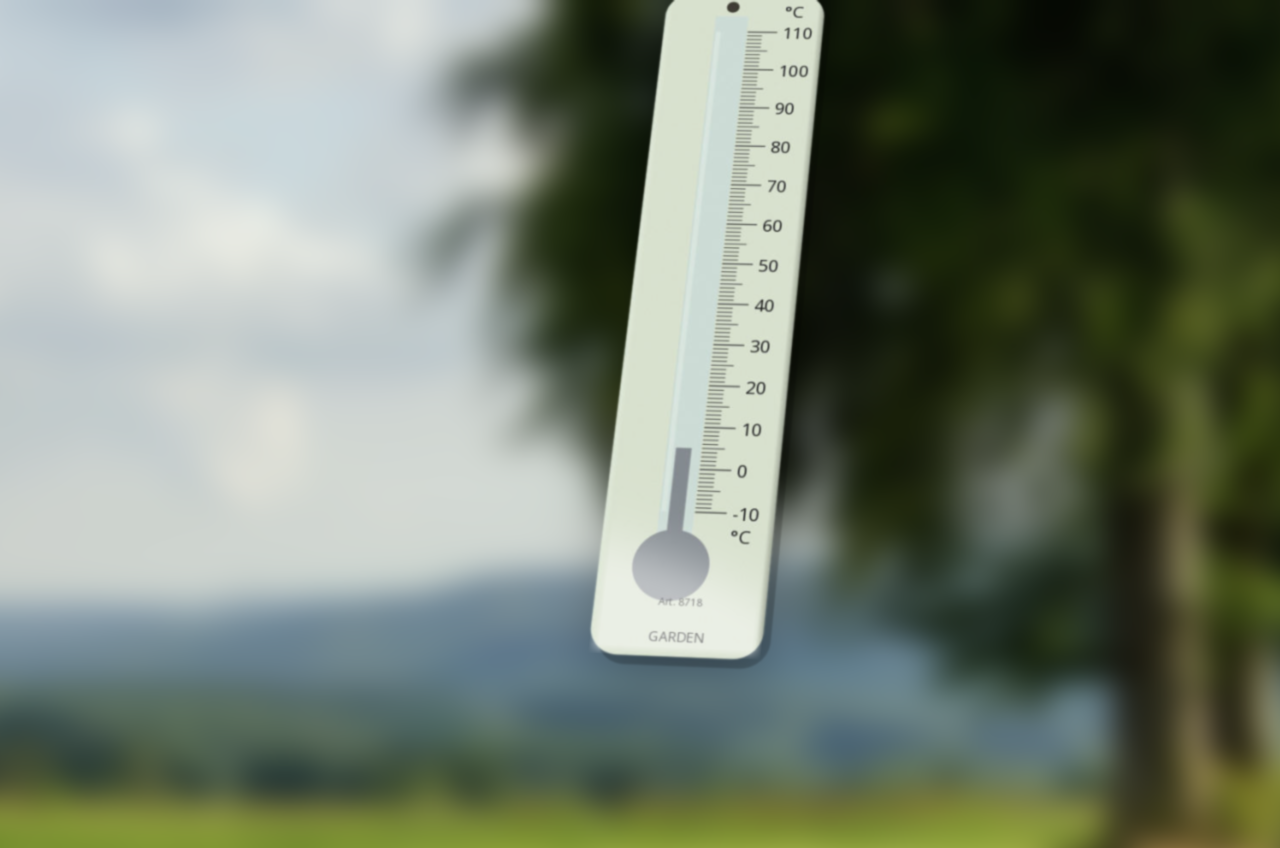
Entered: 5 °C
